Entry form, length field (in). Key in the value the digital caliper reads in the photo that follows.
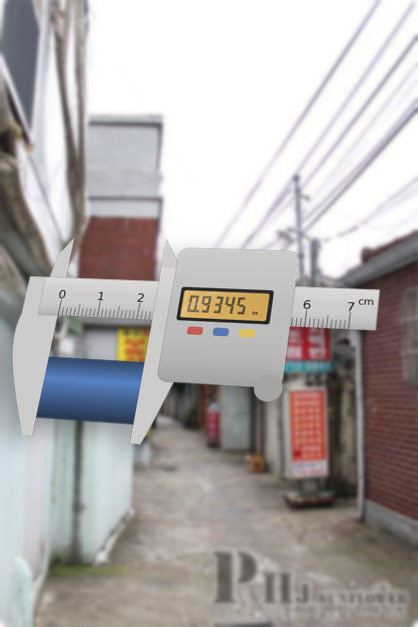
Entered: 0.9345 in
